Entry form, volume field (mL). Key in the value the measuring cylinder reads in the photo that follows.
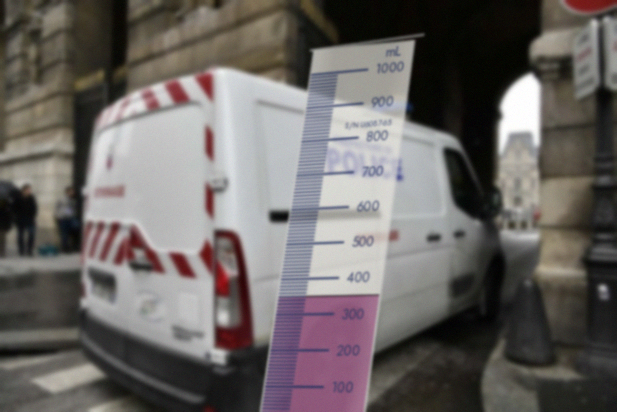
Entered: 350 mL
